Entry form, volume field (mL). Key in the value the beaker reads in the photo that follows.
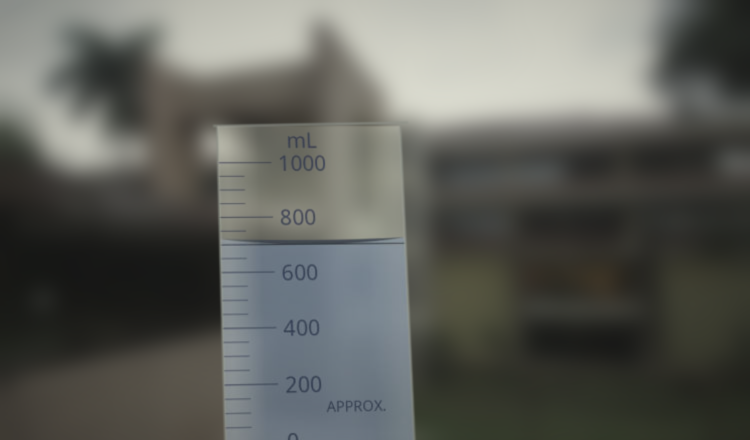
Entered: 700 mL
